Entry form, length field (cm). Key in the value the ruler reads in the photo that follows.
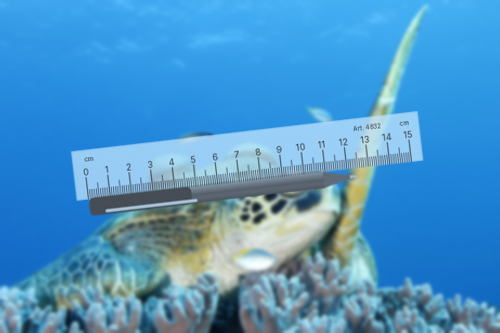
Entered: 12.5 cm
